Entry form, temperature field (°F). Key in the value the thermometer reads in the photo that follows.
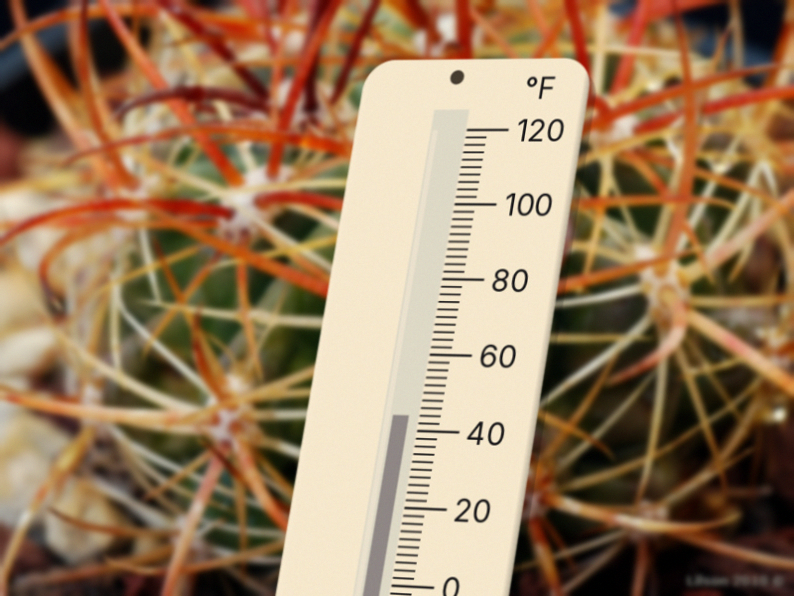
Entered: 44 °F
